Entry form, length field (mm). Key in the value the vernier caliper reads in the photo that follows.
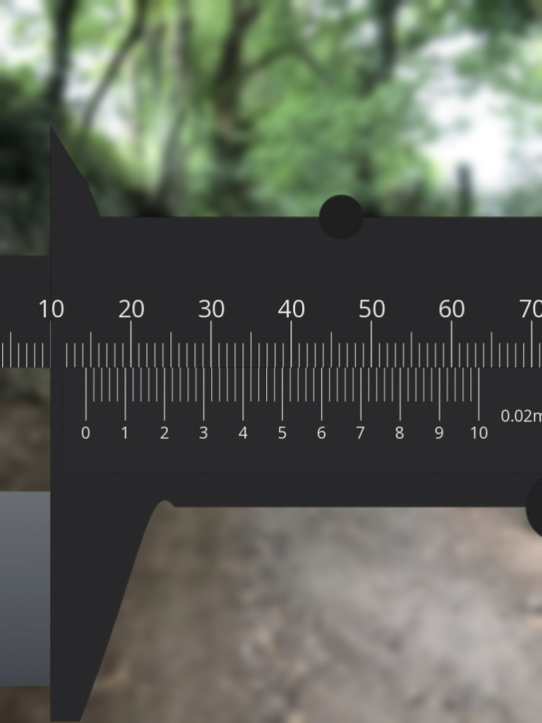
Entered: 14.4 mm
